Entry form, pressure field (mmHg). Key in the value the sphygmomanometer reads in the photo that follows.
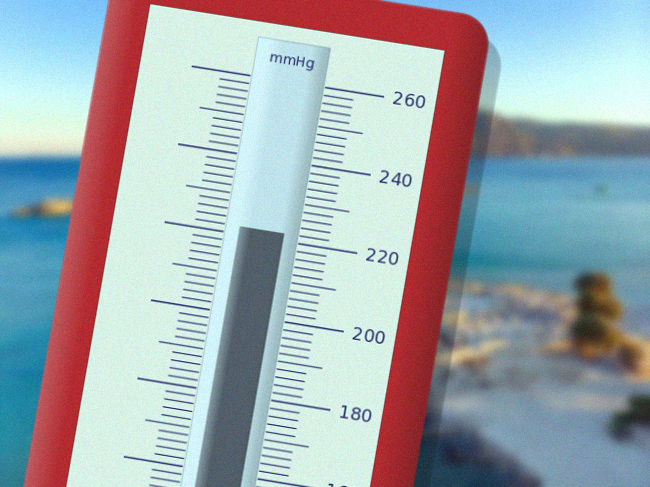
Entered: 222 mmHg
